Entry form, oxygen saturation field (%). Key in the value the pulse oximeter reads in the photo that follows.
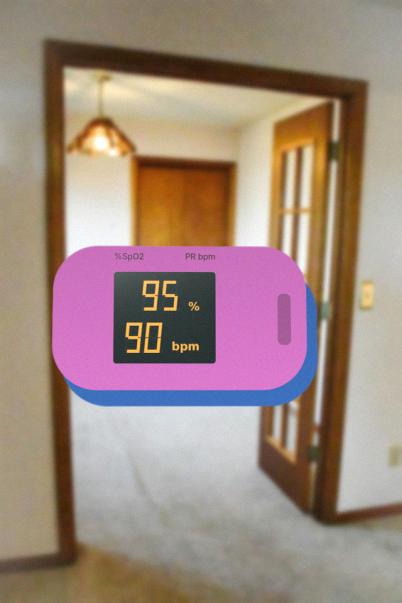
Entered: 95 %
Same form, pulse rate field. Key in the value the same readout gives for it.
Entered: 90 bpm
